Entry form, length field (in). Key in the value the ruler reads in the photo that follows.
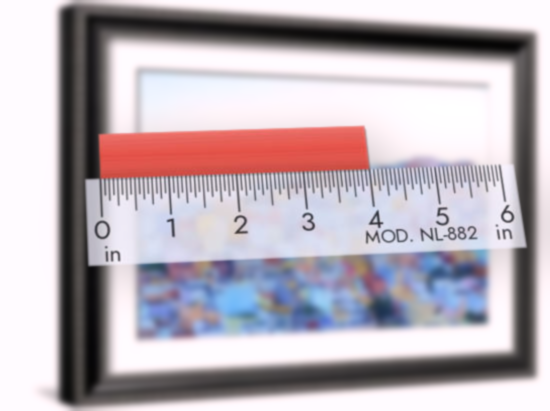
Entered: 4 in
